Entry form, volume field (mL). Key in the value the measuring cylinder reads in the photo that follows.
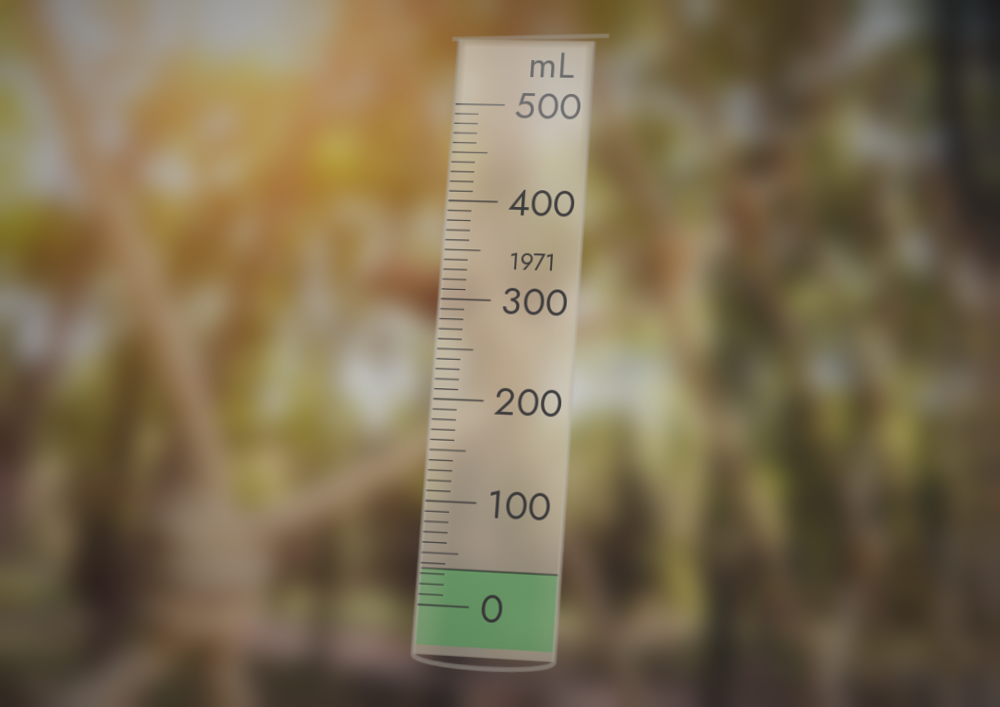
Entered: 35 mL
